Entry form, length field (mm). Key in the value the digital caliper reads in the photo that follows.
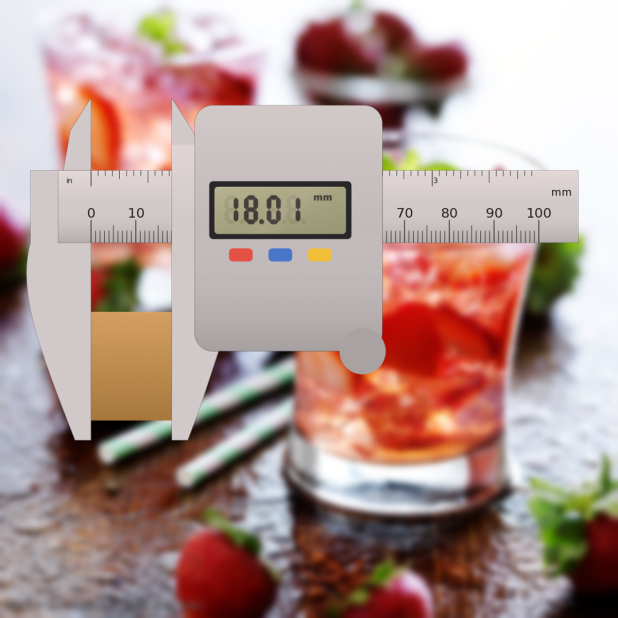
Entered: 18.01 mm
